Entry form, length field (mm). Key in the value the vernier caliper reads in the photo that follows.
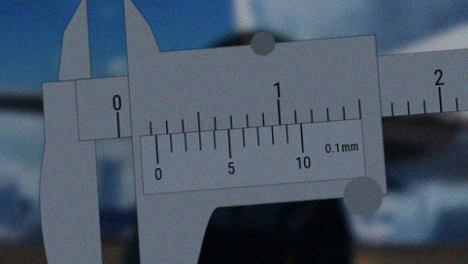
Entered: 2.3 mm
